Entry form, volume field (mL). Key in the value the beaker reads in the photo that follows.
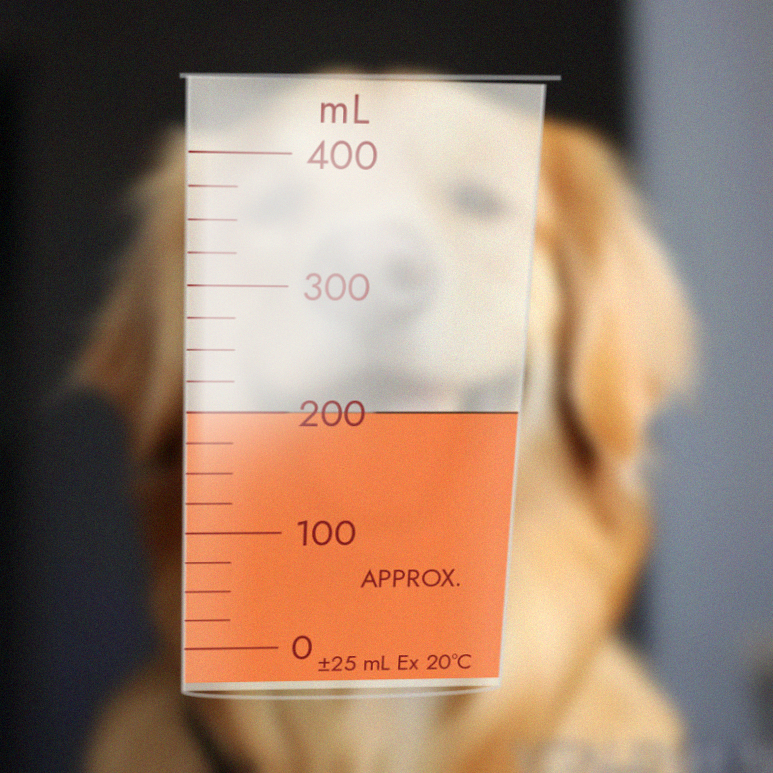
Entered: 200 mL
